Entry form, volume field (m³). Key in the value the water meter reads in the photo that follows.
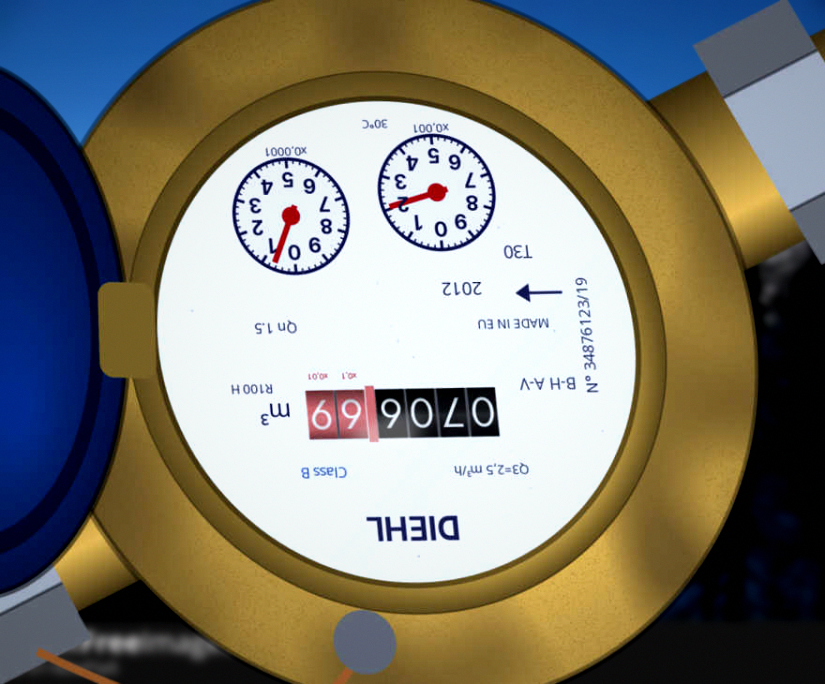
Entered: 706.6920 m³
